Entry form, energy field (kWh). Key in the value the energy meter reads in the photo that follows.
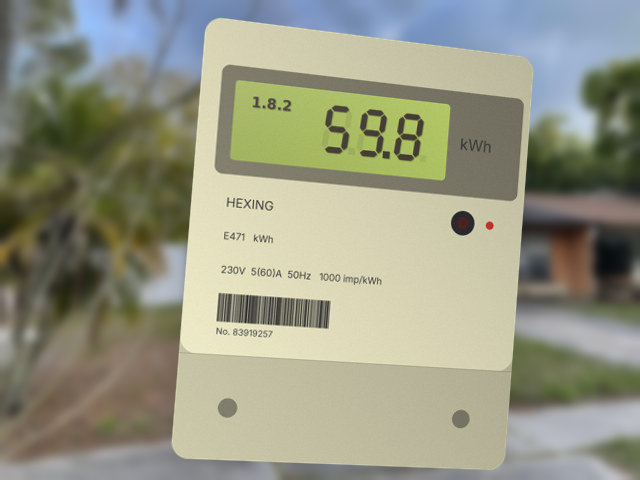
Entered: 59.8 kWh
